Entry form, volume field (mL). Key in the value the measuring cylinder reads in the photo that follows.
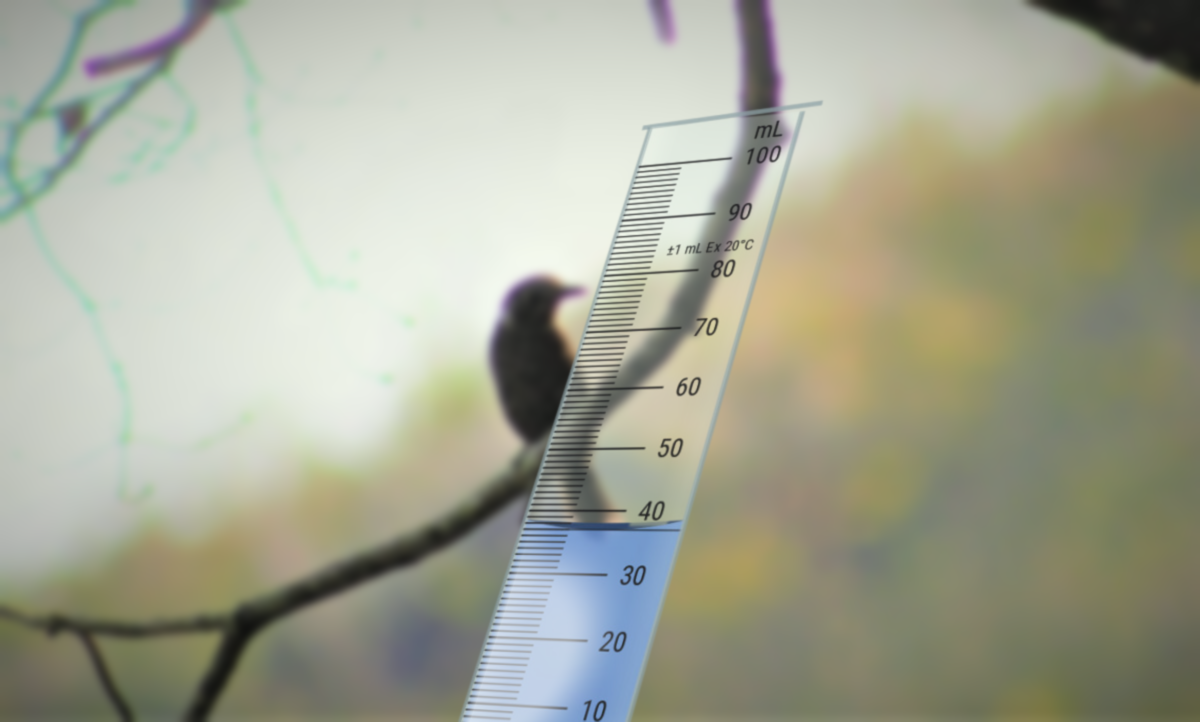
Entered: 37 mL
